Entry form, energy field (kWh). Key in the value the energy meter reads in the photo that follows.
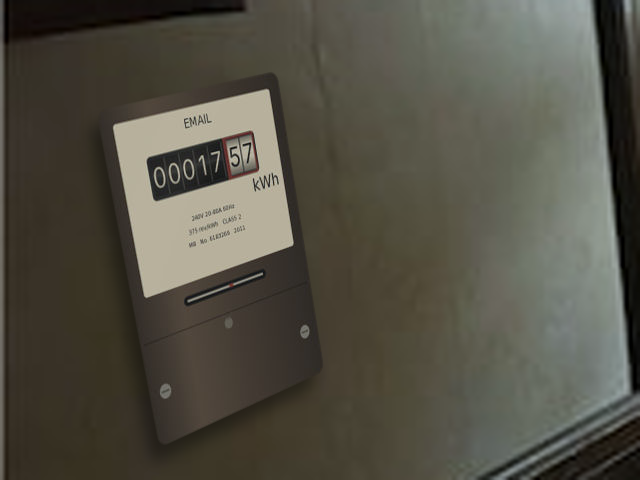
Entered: 17.57 kWh
